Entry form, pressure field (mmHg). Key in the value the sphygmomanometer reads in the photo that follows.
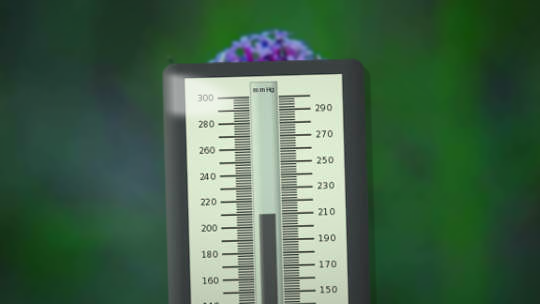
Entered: 210 mmHg
